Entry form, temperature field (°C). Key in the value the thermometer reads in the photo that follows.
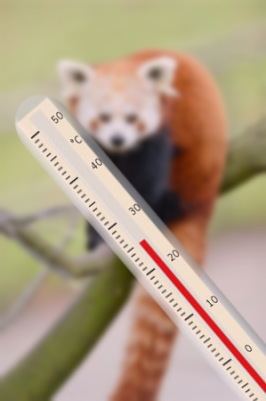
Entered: 25 °C
